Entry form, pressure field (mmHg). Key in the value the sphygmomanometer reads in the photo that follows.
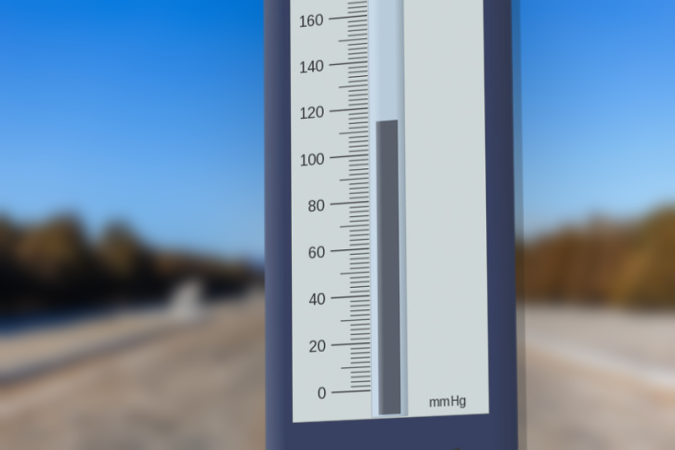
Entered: 114 mmHg
